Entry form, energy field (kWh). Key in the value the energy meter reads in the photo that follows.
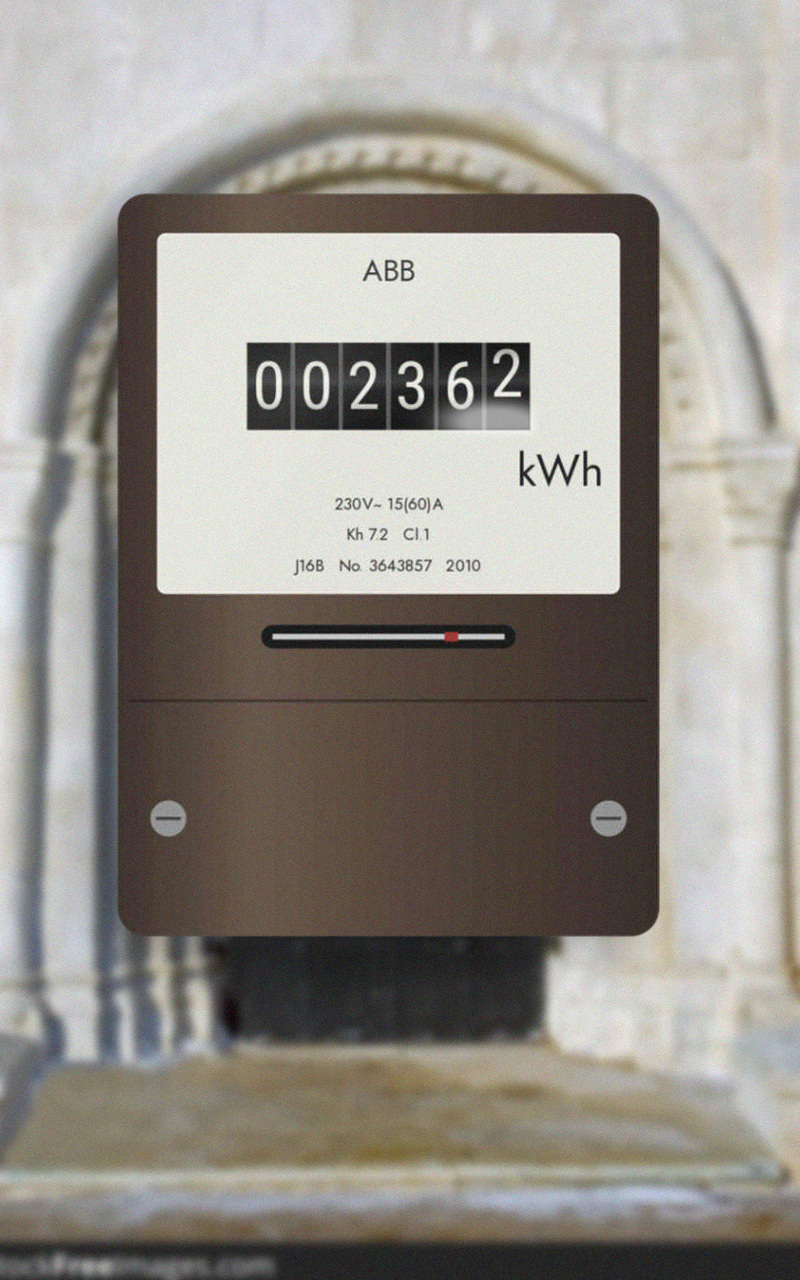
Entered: 2362 kWh
